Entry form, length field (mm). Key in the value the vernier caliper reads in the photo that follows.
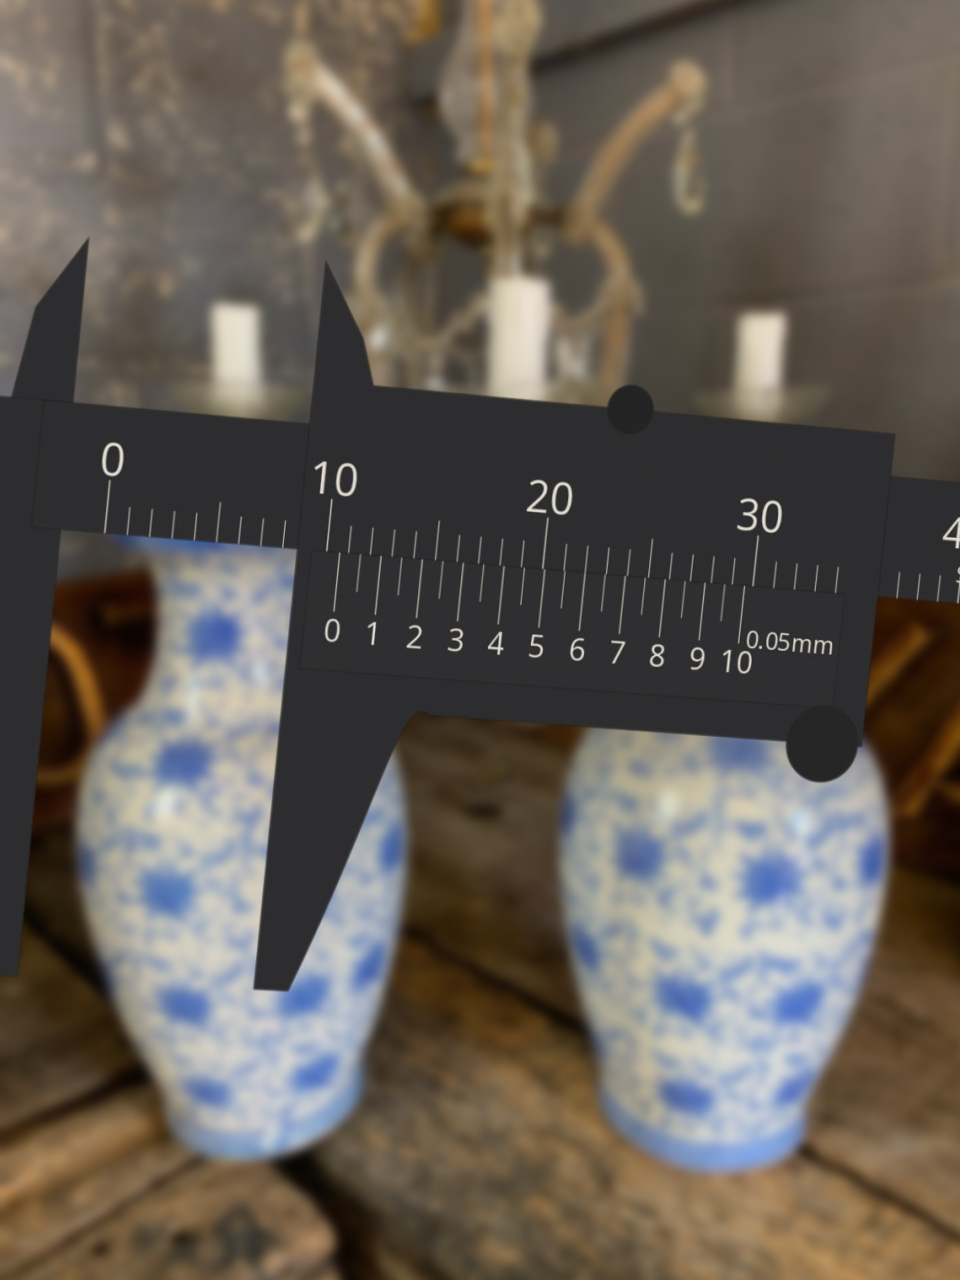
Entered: 10.6 mm
